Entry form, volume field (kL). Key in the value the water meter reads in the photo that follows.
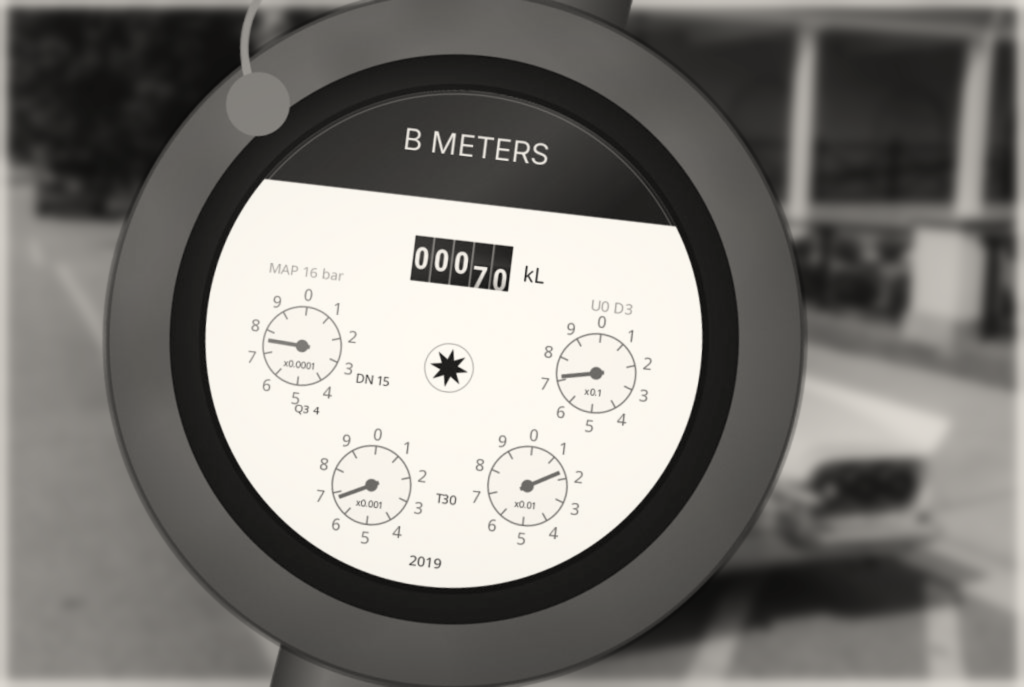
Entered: 69.7167 kL
